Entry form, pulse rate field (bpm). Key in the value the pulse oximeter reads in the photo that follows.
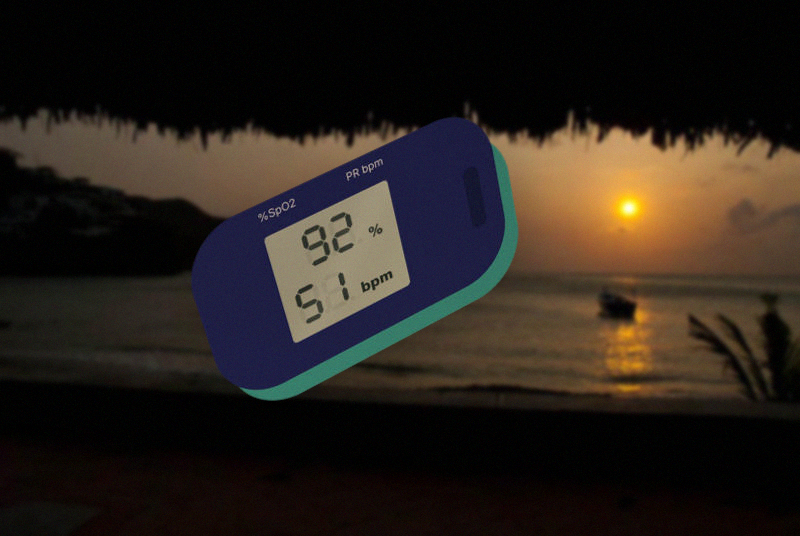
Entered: 51 bpm
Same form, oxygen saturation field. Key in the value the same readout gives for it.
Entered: 92 %
